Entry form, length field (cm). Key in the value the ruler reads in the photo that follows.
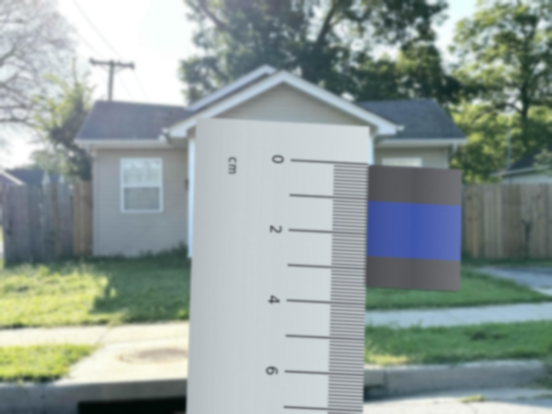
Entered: 3.5 cm
